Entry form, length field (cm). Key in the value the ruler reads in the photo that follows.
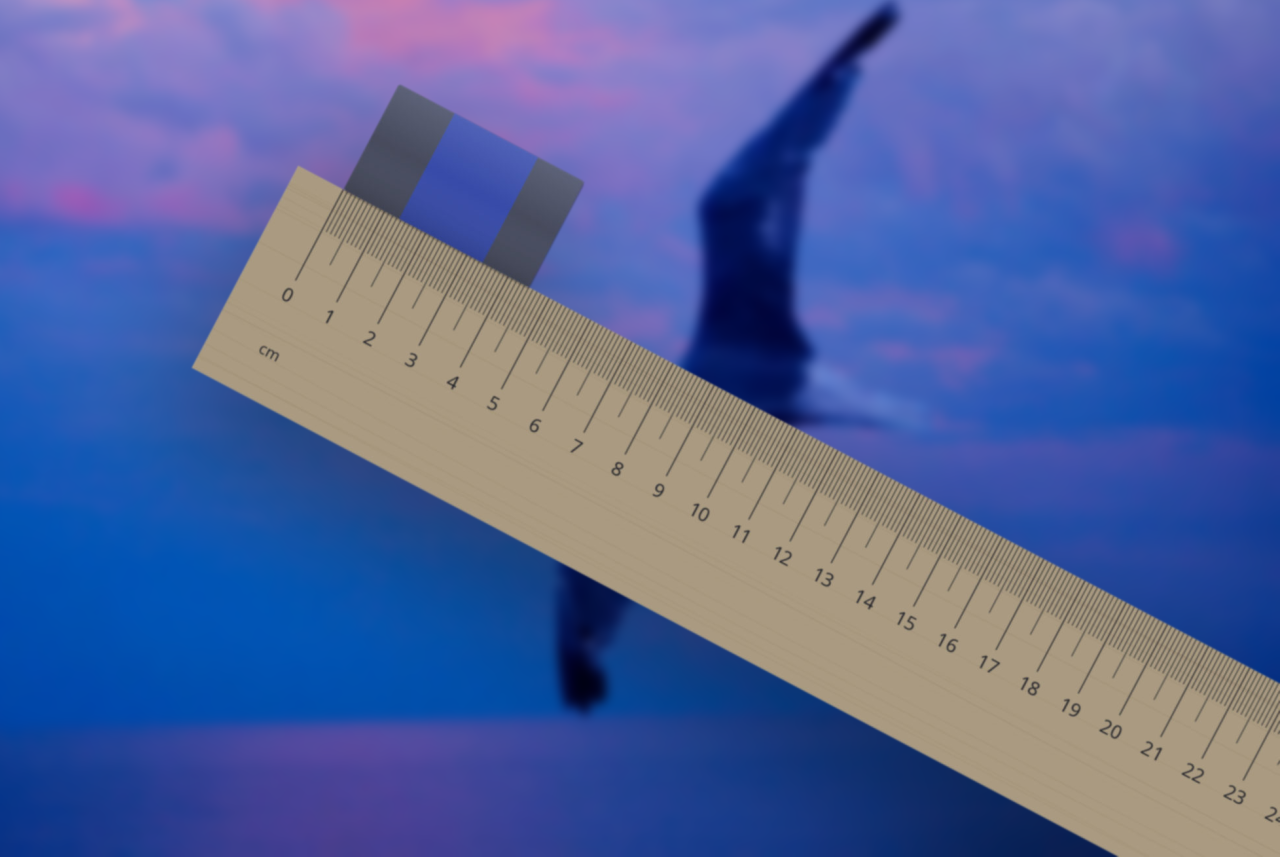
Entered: 4.5 cm
